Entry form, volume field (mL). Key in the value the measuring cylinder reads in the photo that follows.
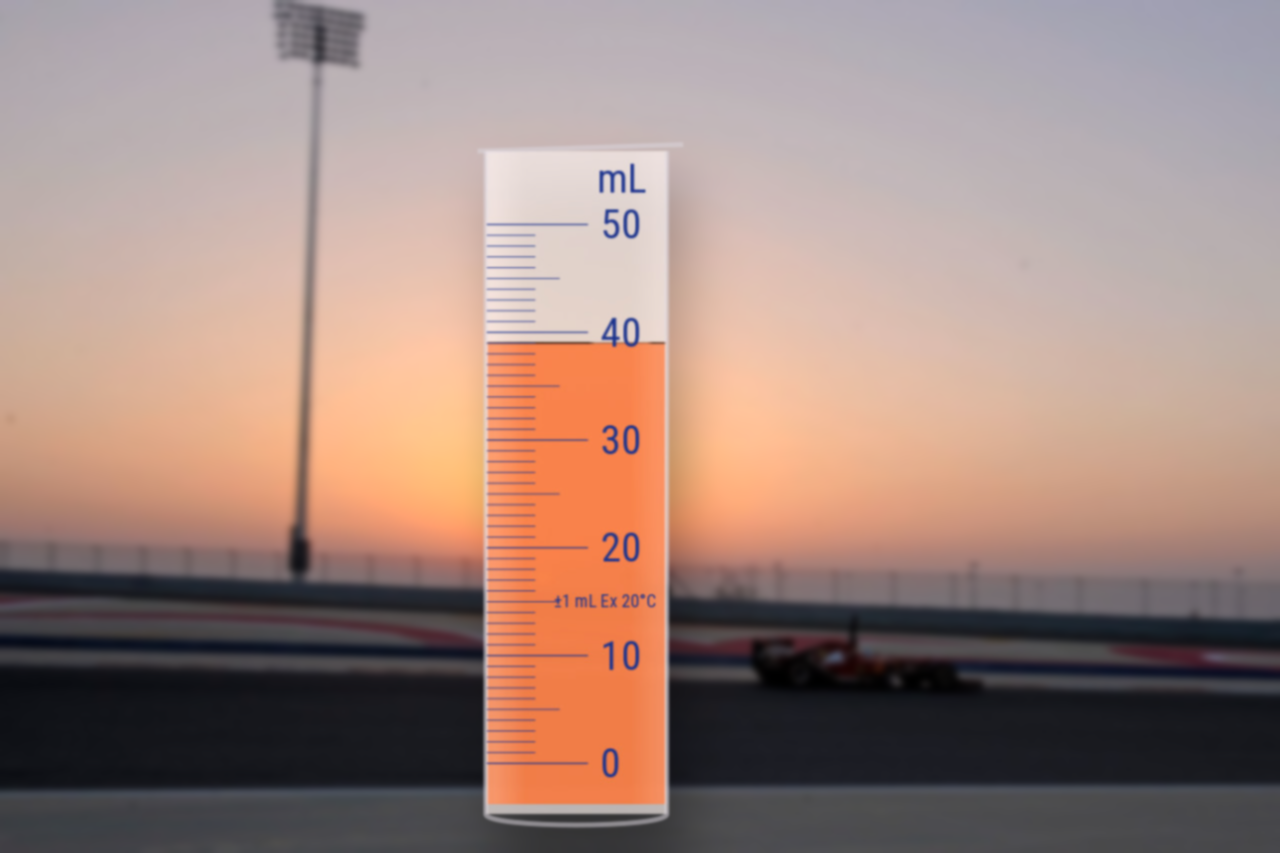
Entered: 39 mL
